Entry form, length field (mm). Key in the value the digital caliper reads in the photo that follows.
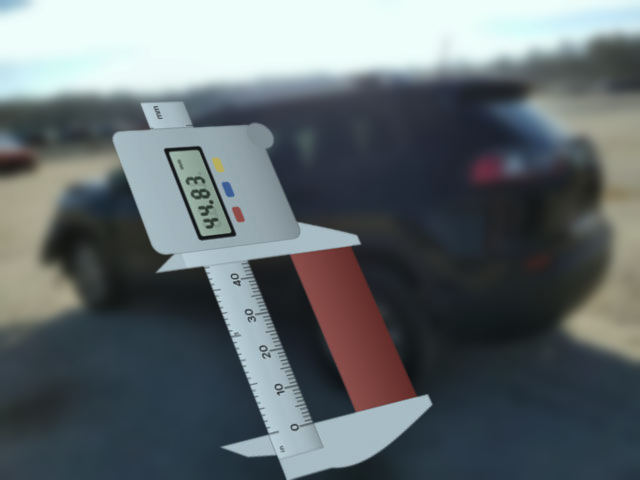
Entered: 44.83 mm
